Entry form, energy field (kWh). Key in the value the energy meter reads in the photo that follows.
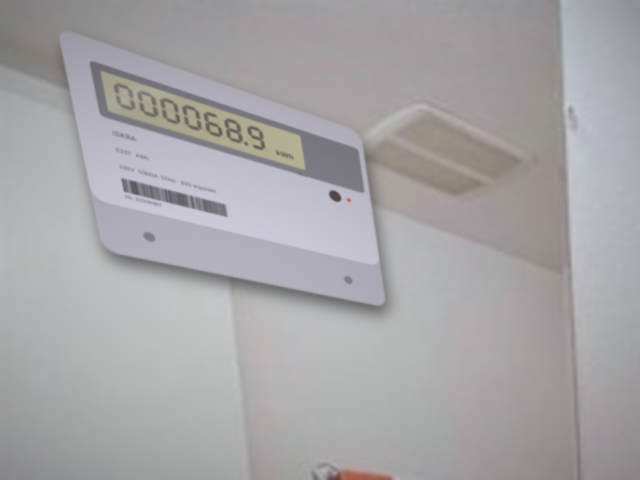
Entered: 68.9 kWh
